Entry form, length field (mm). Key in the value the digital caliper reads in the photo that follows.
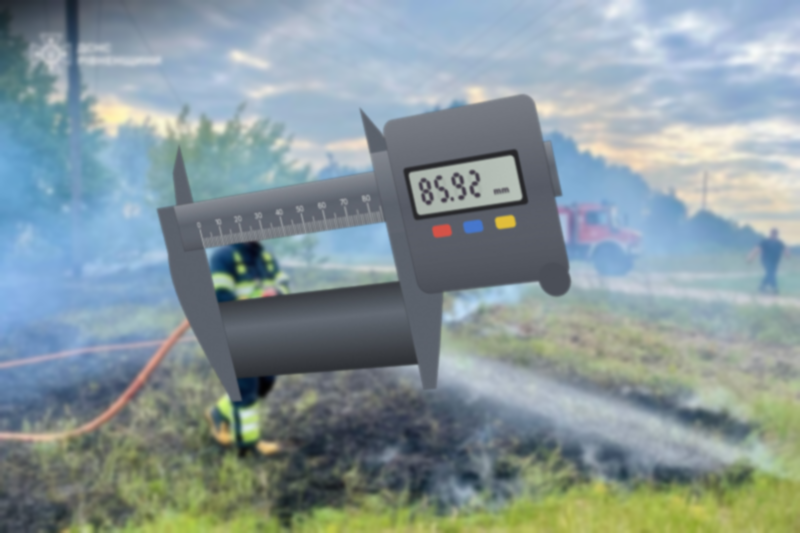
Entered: 85.92 mm
